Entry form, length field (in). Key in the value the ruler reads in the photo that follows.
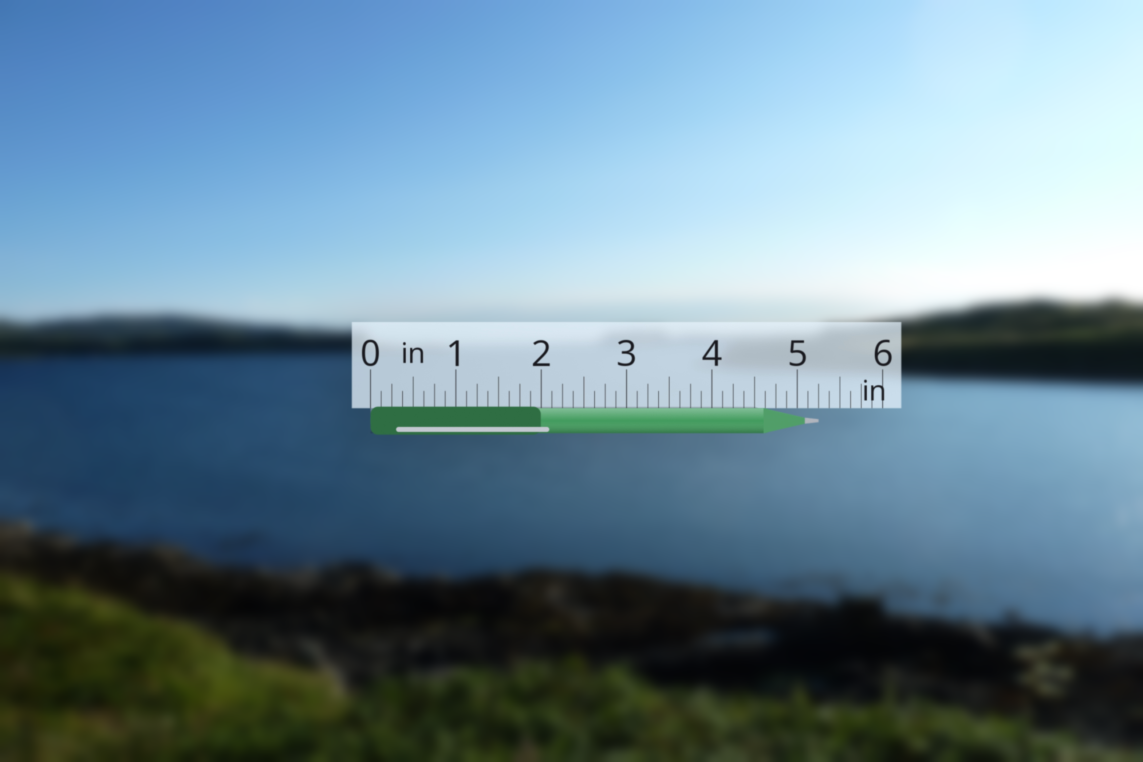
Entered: 5.25 in
